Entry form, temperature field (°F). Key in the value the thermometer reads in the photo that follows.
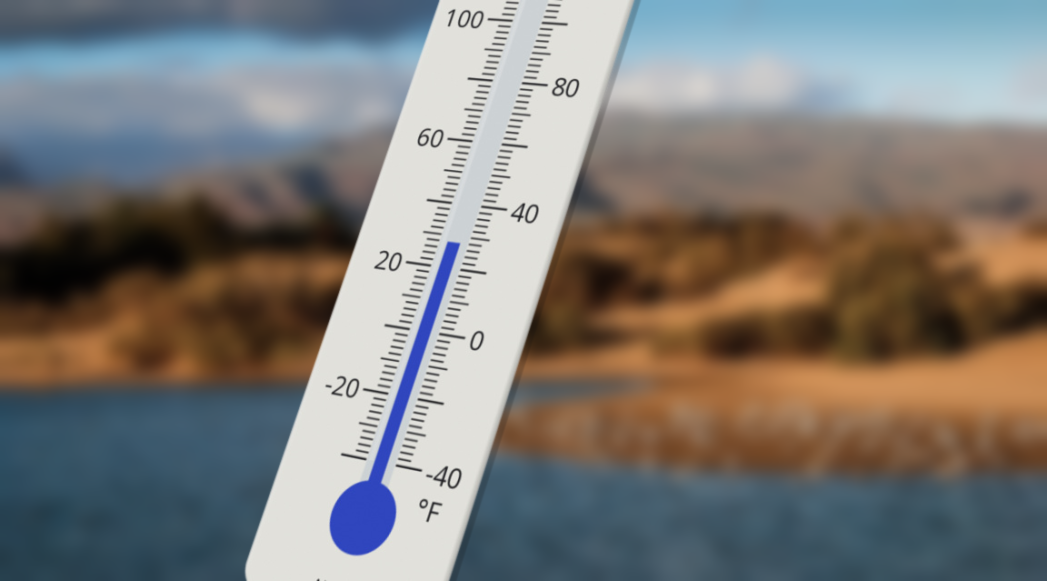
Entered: 28 °F
